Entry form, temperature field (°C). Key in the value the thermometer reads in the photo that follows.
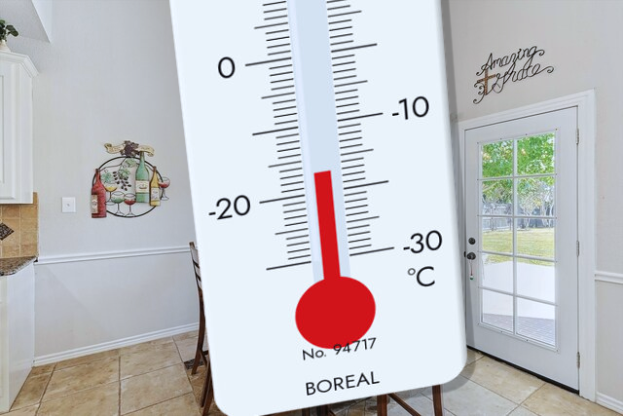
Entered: -17 °C
